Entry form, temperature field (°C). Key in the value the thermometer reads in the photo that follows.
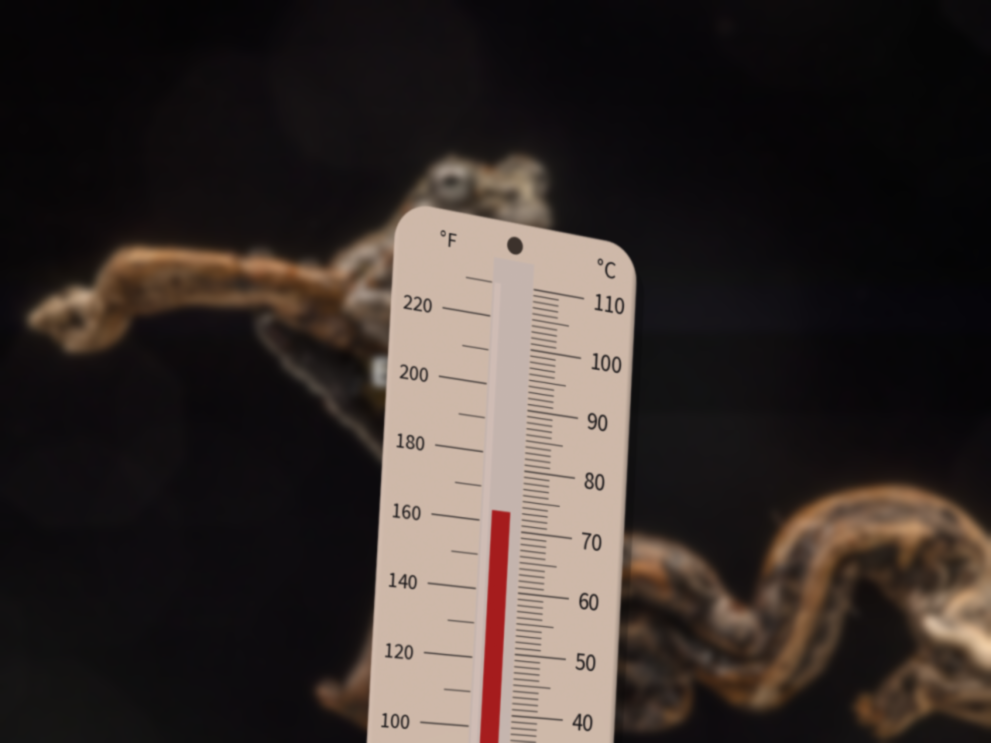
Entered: 73 °C
